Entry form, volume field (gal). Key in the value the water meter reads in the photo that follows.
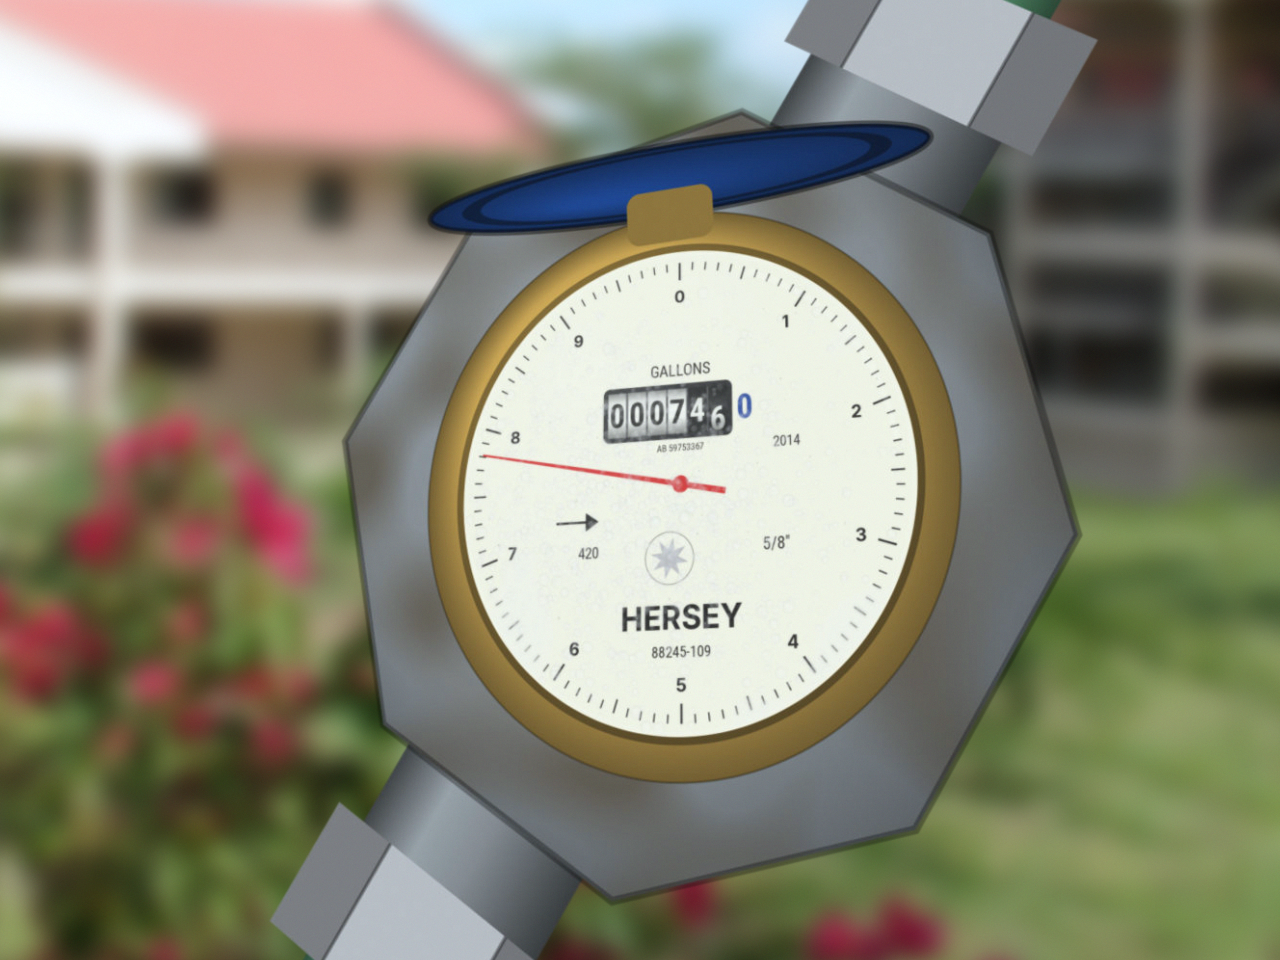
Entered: 7457.8 gal
